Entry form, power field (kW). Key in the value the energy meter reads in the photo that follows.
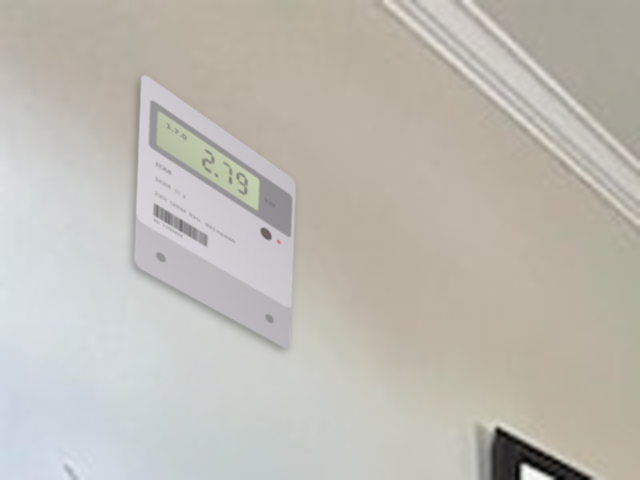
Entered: 2.79 kW
